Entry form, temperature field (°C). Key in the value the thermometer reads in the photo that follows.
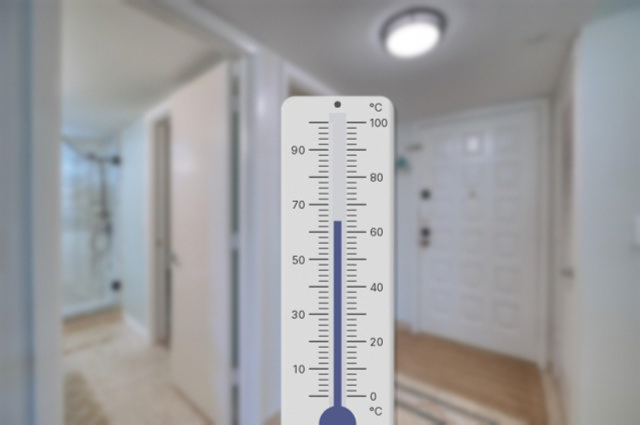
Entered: 64 °C
